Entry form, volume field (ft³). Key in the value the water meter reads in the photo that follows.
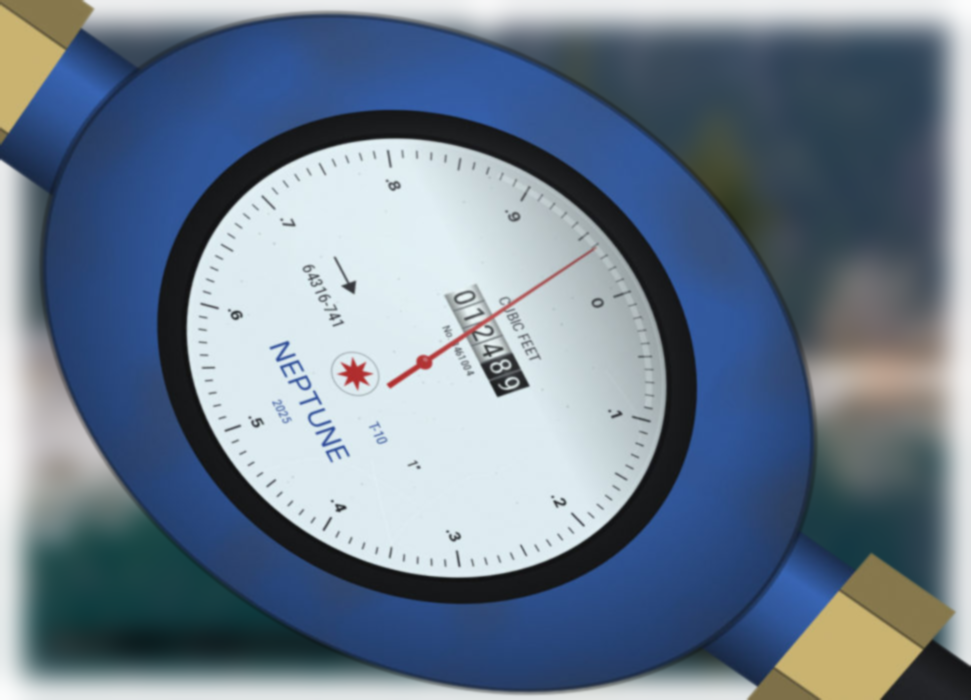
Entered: 12488.96 ft³
